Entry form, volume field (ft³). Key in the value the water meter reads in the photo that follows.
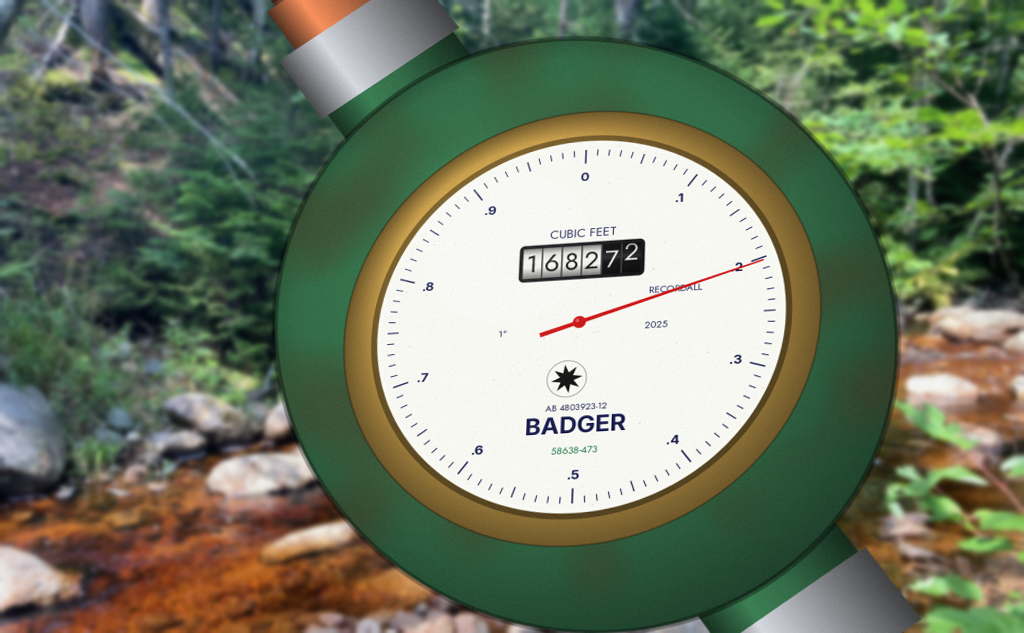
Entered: 168272.20 ft³
